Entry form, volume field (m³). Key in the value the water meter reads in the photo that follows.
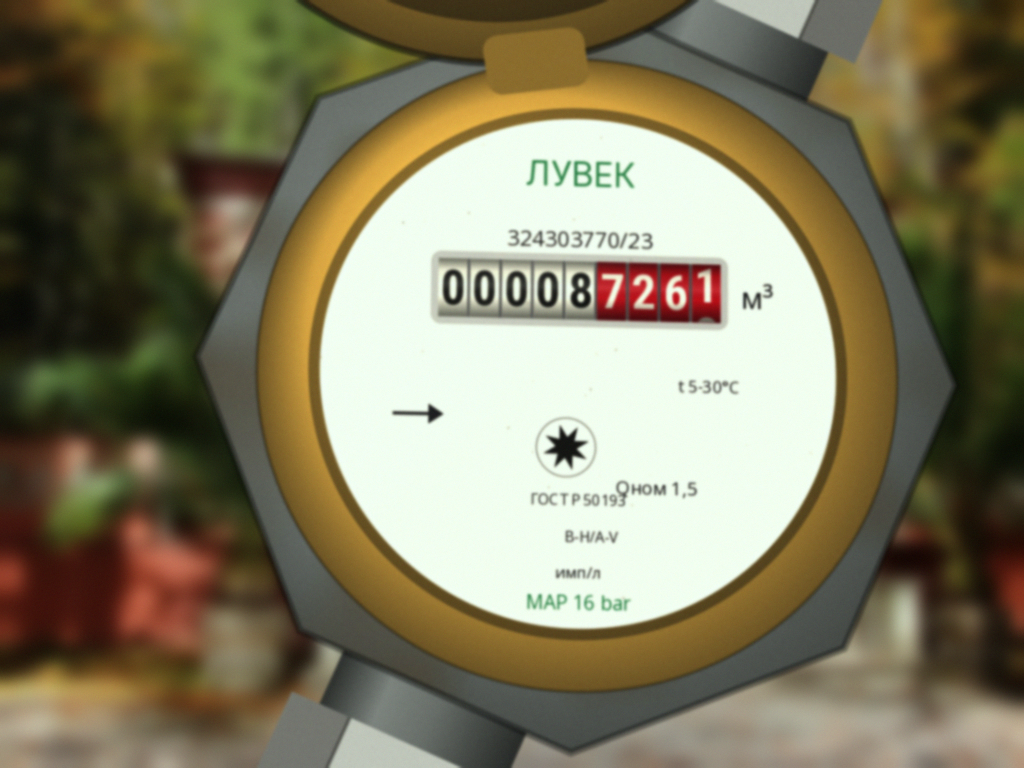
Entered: 8.7261 m³
